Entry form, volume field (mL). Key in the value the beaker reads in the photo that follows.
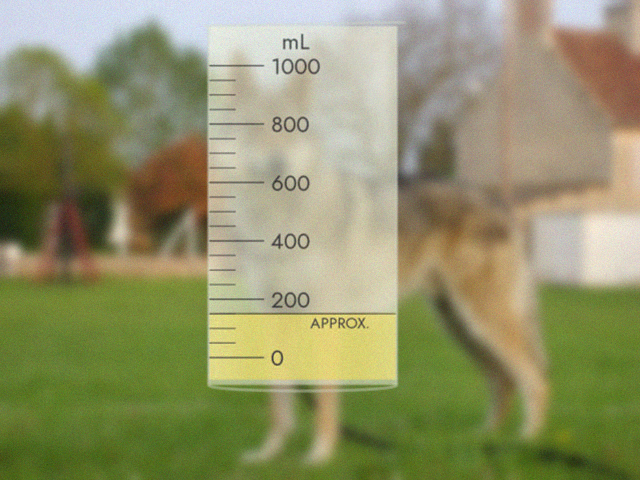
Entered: 150 mL
